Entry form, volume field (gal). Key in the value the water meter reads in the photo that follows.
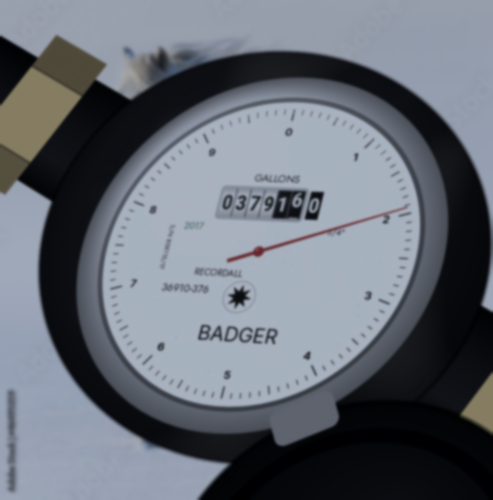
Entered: 379161.9 gal
